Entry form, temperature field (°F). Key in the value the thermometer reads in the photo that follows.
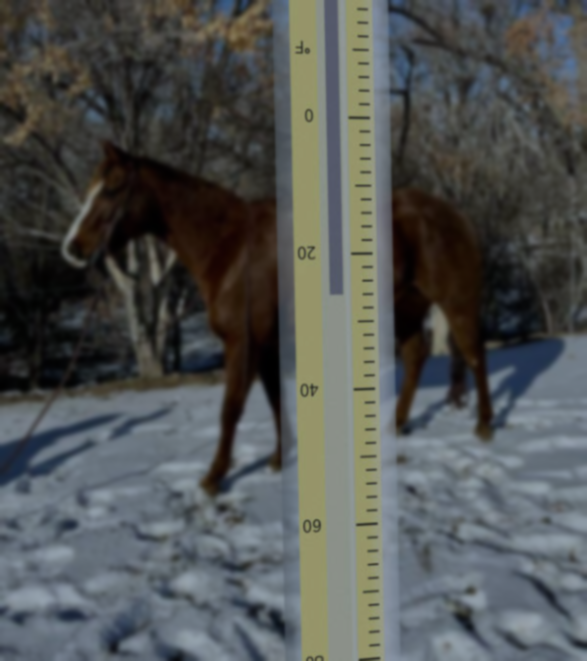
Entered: 26 °F
